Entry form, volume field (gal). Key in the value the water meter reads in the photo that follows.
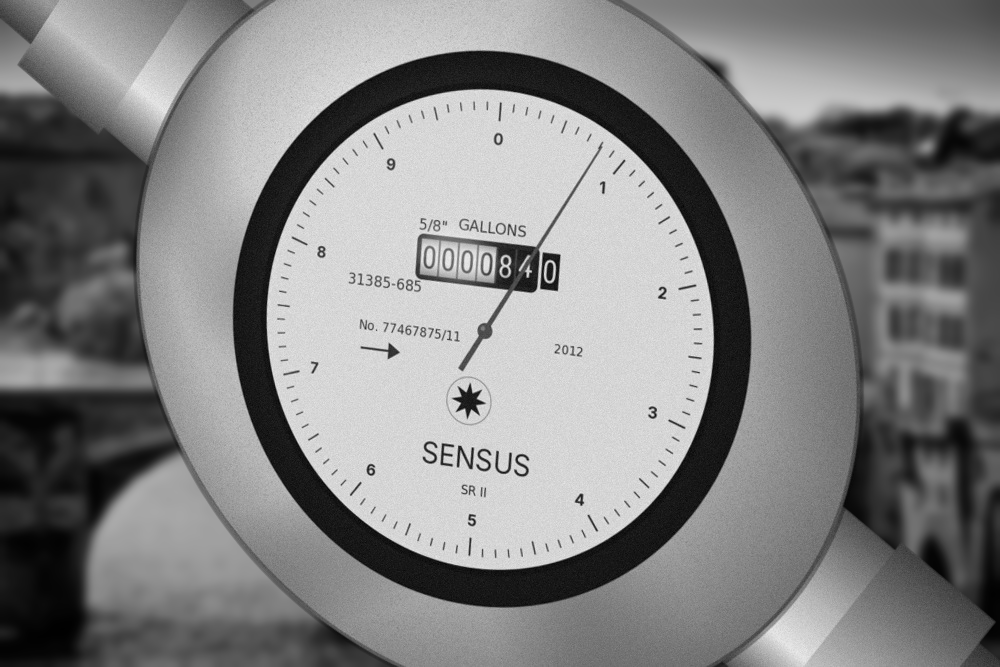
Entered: 840.8 gal
